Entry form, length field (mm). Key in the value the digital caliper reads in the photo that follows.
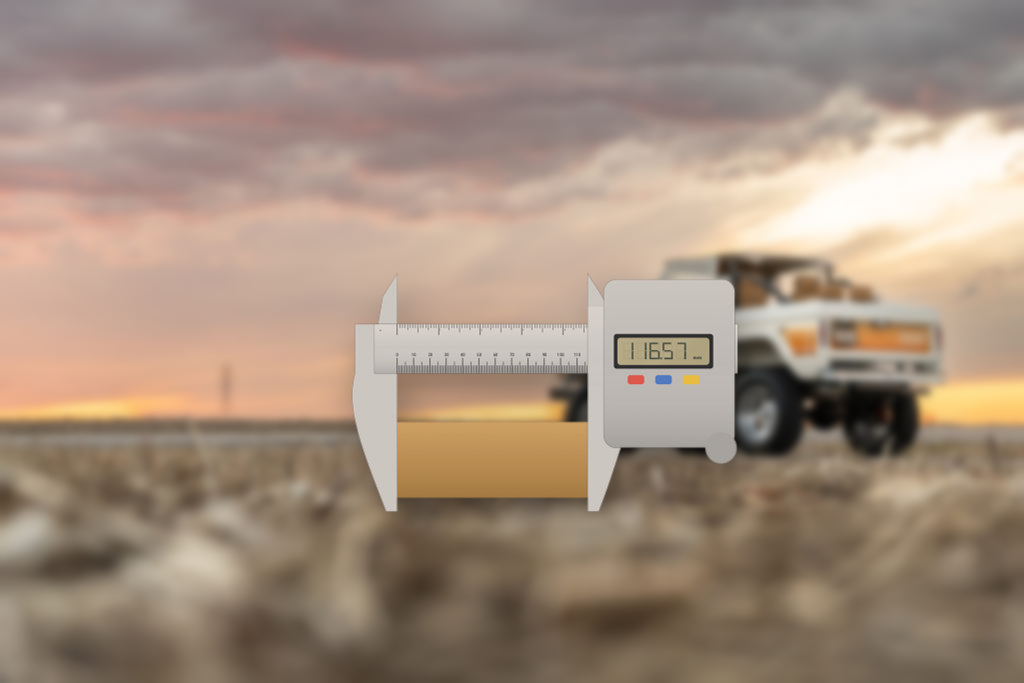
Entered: 116.57 mm
